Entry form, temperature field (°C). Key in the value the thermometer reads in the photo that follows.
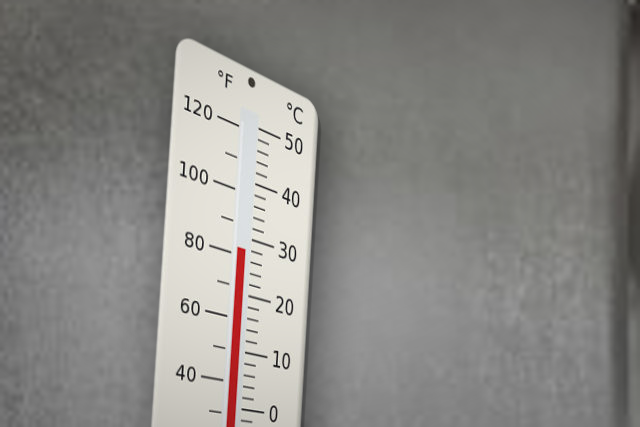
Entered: 28 °C
